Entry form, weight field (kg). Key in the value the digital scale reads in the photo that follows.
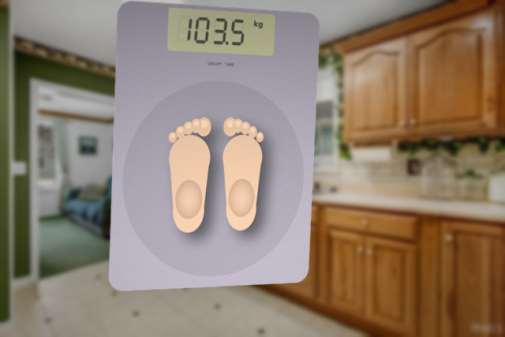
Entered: 103.5 kg
